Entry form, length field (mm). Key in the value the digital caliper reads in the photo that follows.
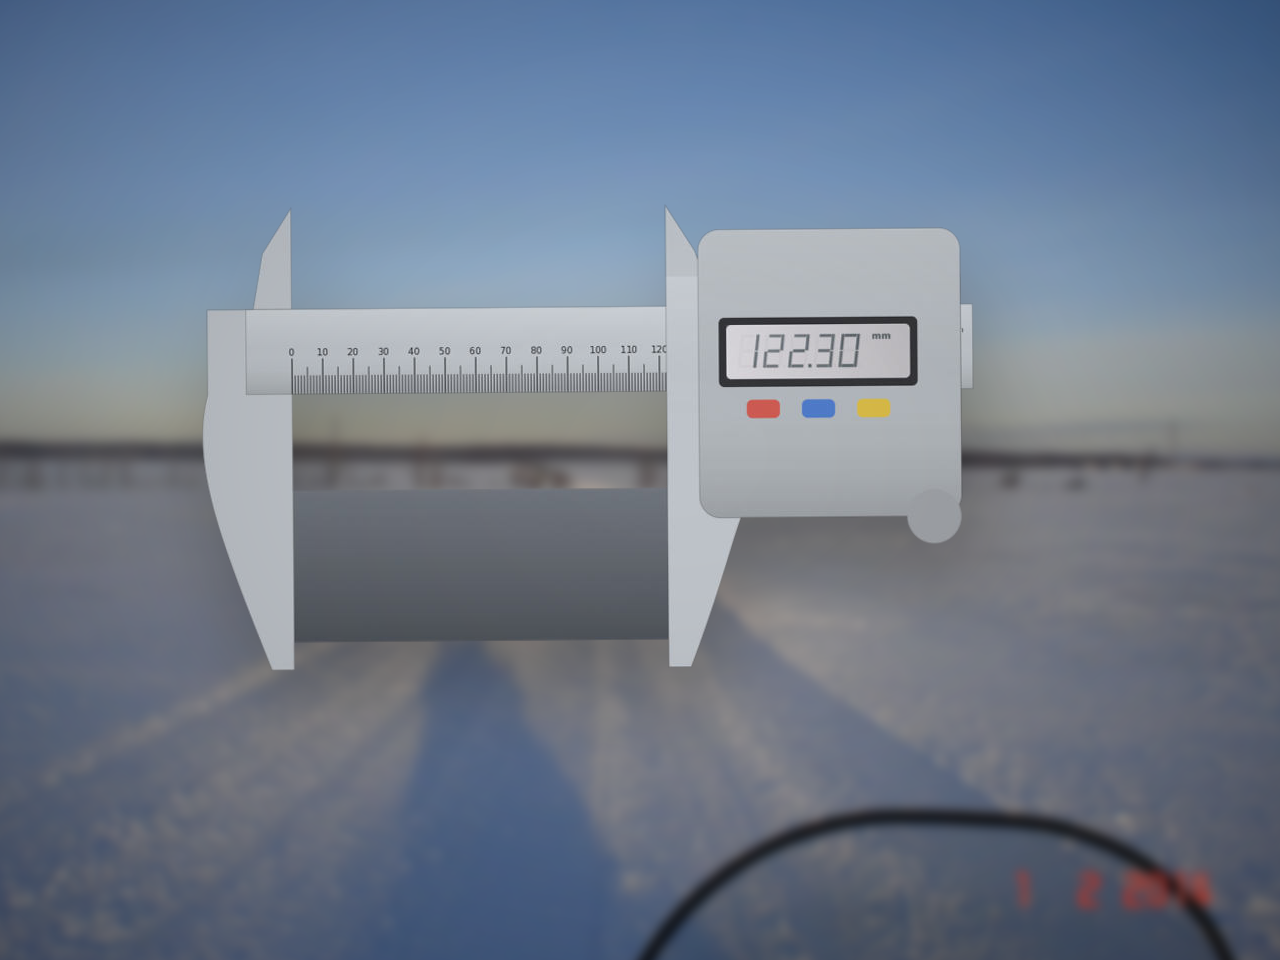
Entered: 122.30 mm
